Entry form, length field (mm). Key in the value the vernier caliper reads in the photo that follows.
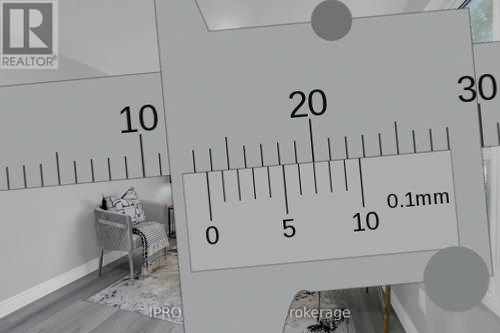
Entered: 13.7 mm
